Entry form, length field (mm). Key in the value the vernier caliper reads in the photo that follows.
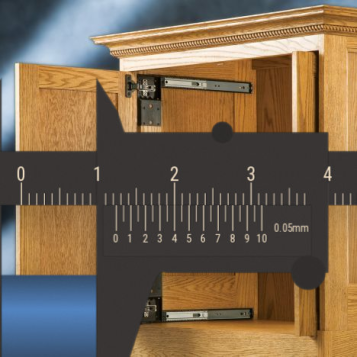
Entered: 12.4 mm
